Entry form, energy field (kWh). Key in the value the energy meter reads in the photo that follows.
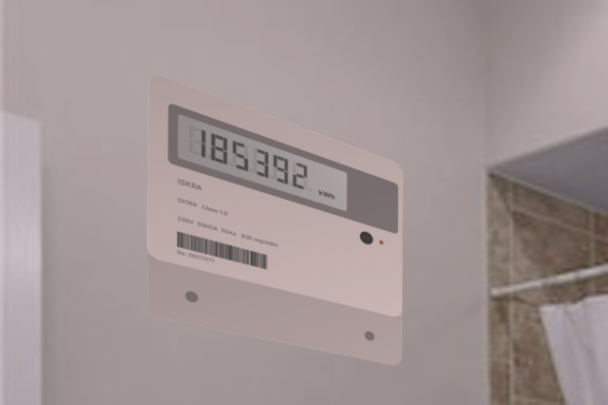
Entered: 185392 kWh
